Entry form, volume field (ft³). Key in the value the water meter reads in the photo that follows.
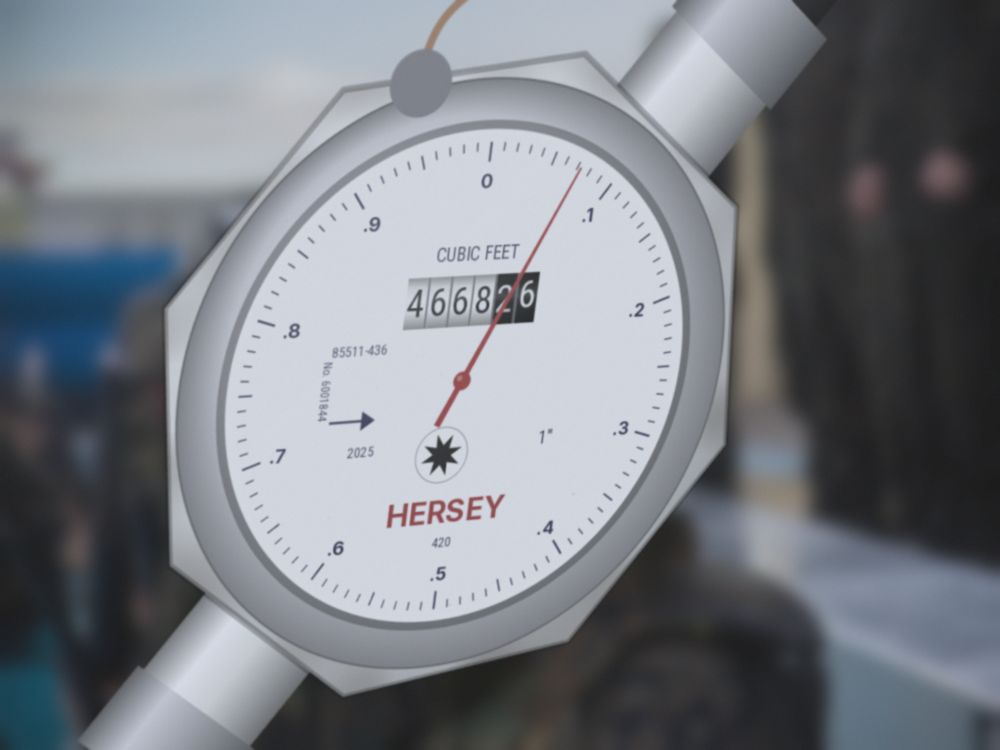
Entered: 466826.07 ft³
